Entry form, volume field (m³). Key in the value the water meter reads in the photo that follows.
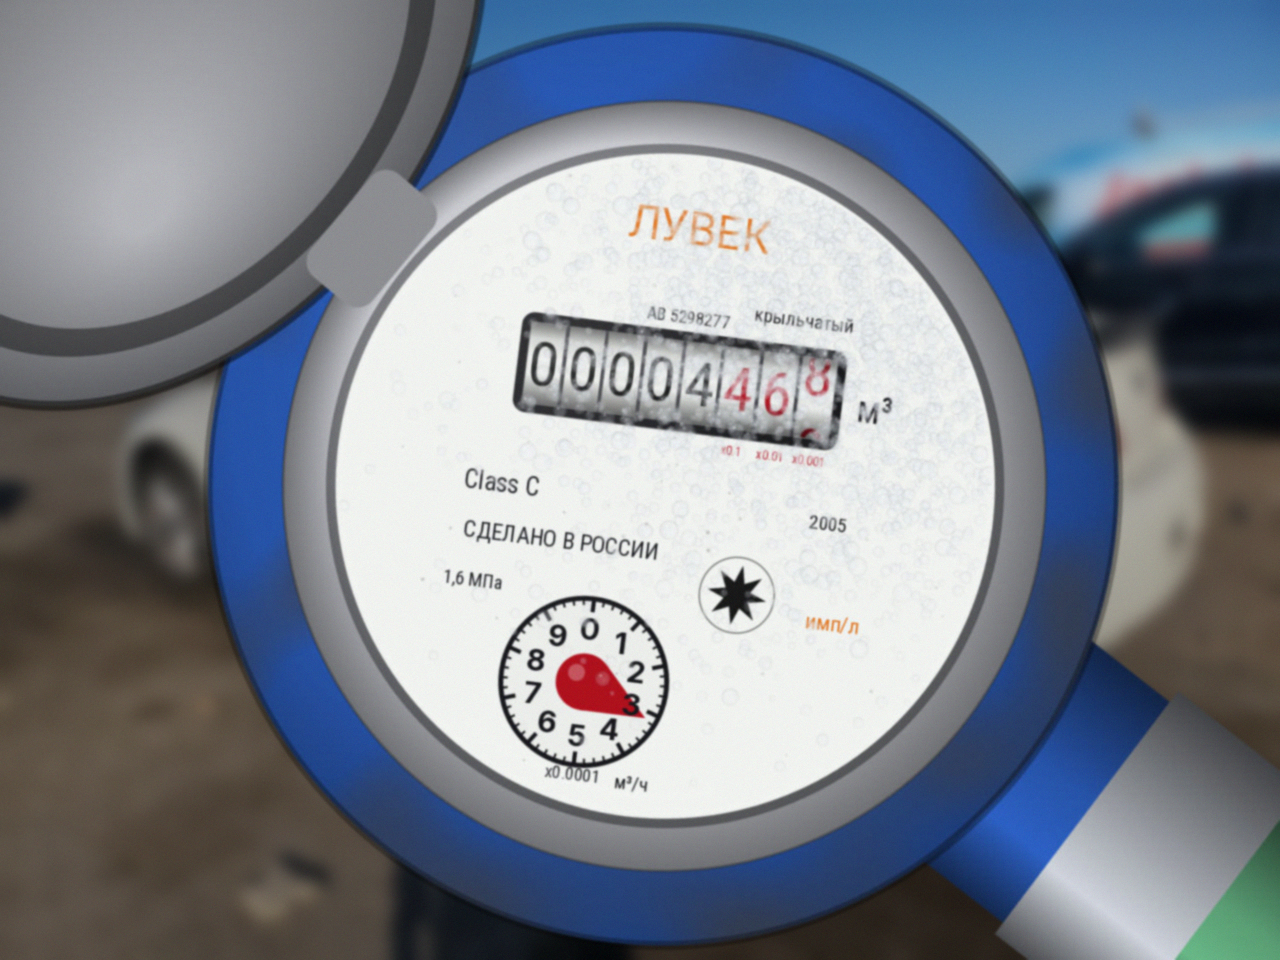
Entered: 4.4683 m³
